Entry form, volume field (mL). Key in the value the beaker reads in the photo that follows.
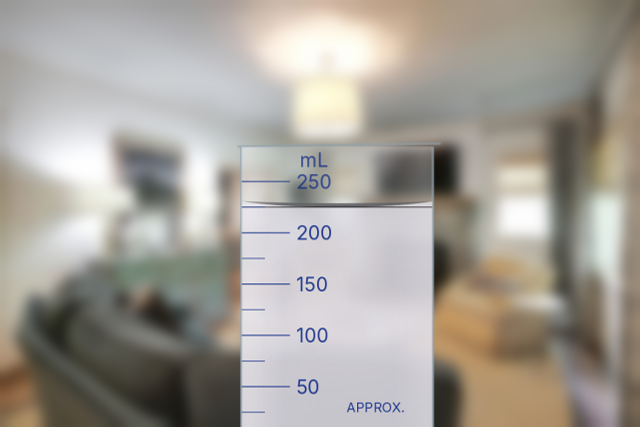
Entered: 225 mL
